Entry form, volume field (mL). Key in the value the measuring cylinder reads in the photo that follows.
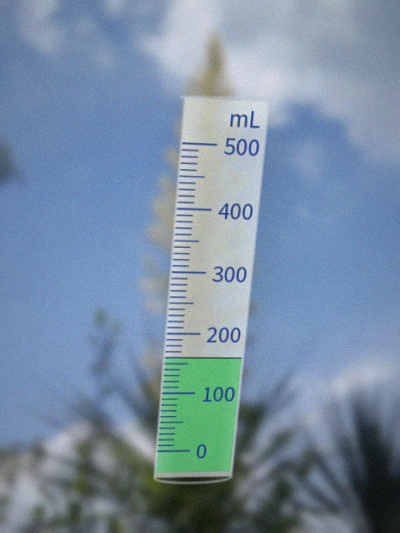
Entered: 160 mL
